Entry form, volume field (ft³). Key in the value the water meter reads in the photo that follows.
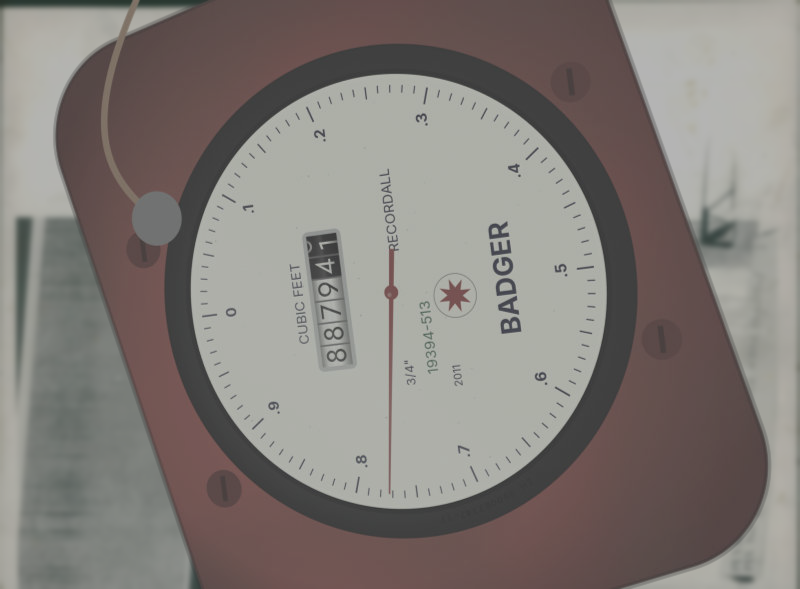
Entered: 887940.77 ft³
